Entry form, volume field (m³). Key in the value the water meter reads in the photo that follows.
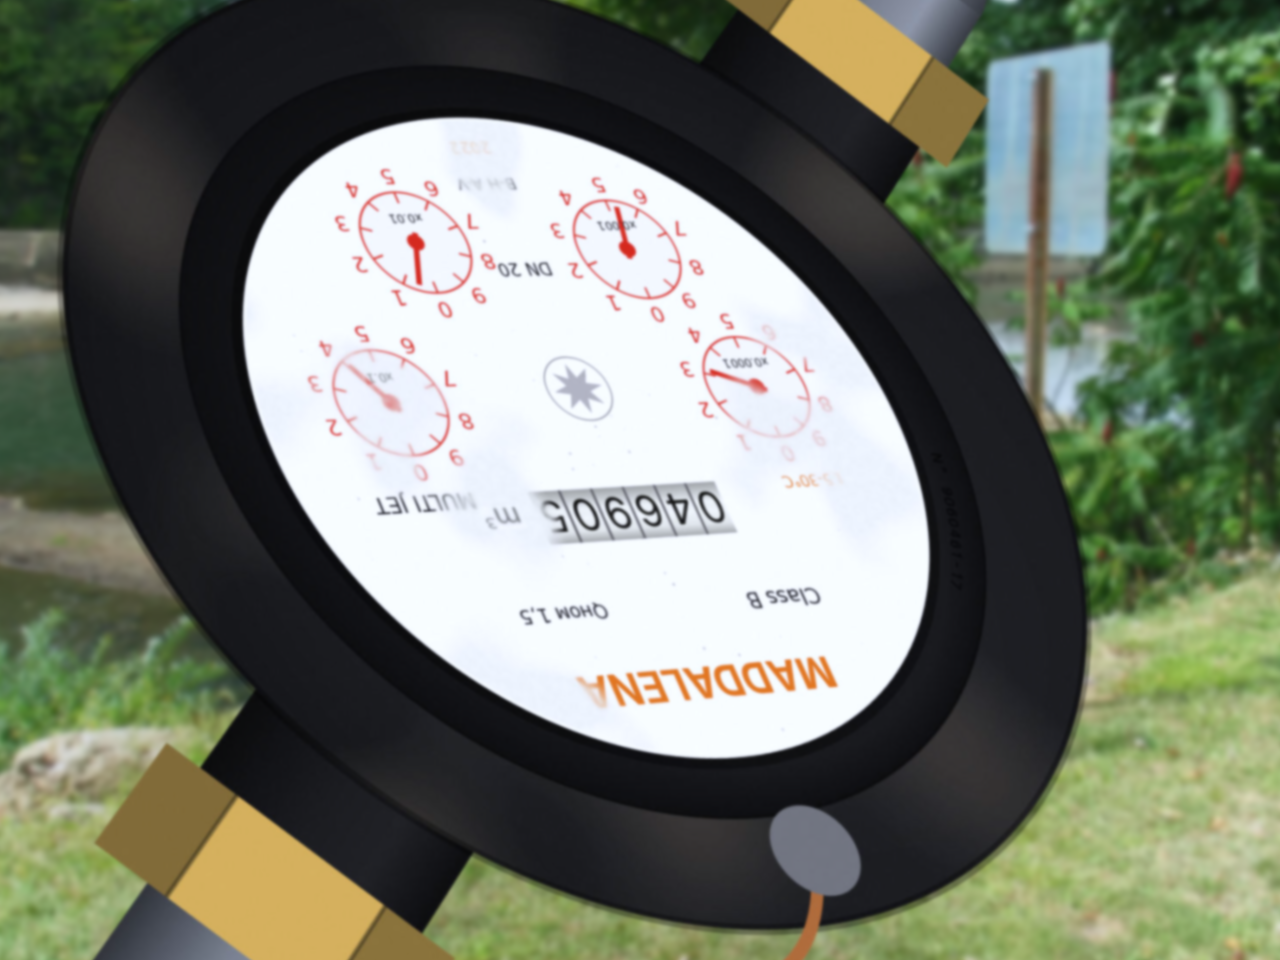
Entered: 46905.4053 m³
